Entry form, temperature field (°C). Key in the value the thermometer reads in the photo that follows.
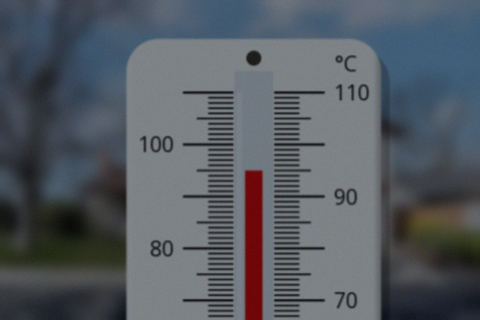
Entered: 95 °C
